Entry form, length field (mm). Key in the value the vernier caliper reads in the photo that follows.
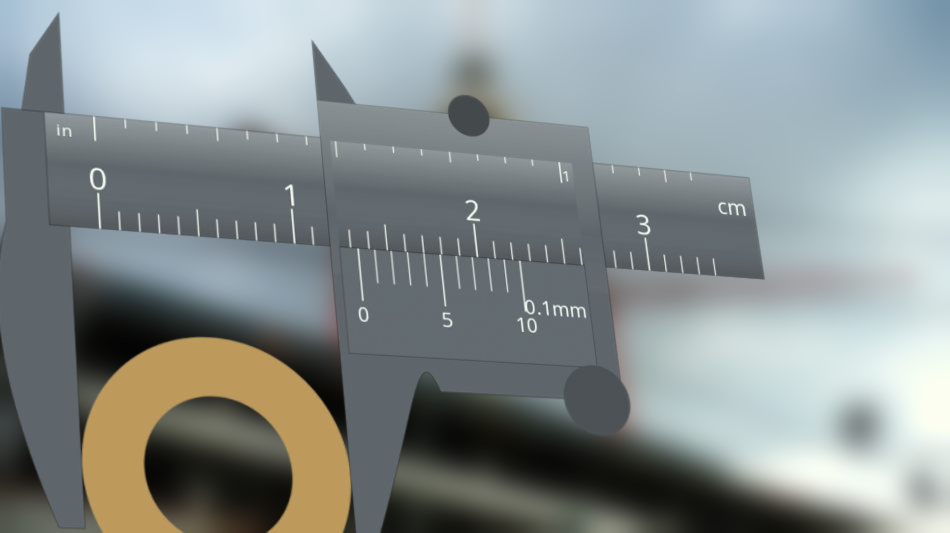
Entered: 13.4 mm
